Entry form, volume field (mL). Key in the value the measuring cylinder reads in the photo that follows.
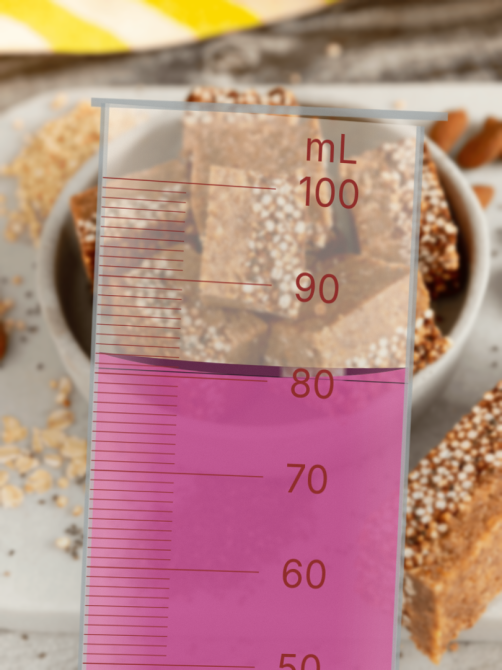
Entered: 80.5 mL
